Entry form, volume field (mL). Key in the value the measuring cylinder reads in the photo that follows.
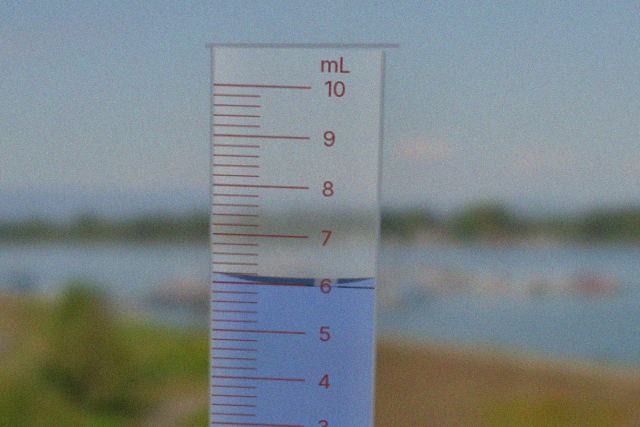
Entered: 6 mL
